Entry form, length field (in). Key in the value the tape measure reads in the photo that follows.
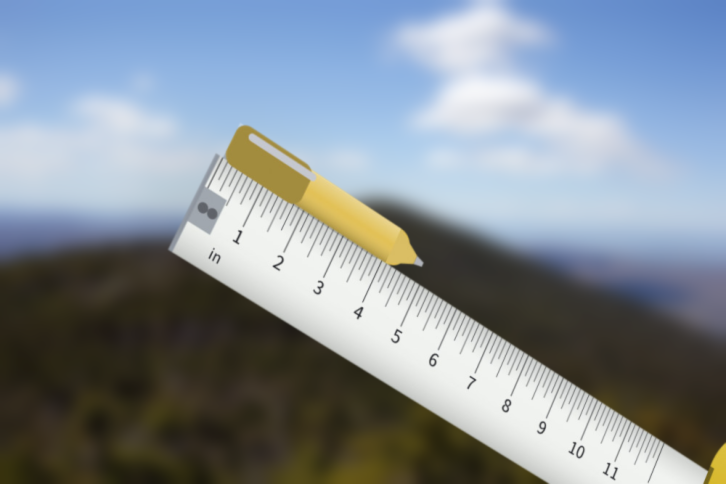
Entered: 4.875 in
